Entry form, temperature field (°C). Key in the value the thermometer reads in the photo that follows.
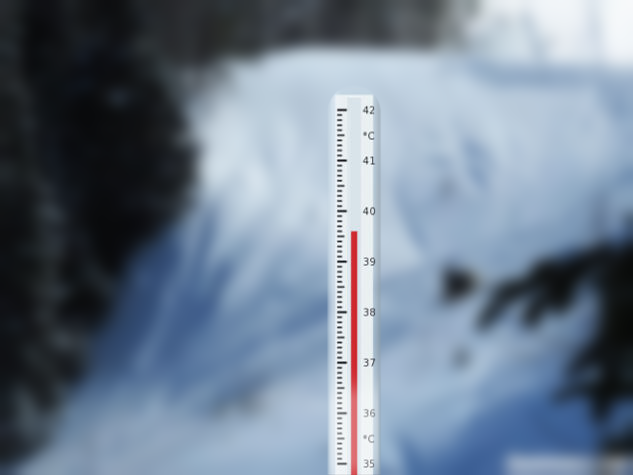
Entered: 39.6 °C
